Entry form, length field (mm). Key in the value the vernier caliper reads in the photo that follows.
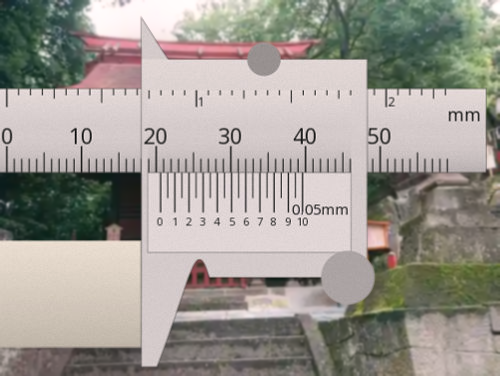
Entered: 20.6 mm
